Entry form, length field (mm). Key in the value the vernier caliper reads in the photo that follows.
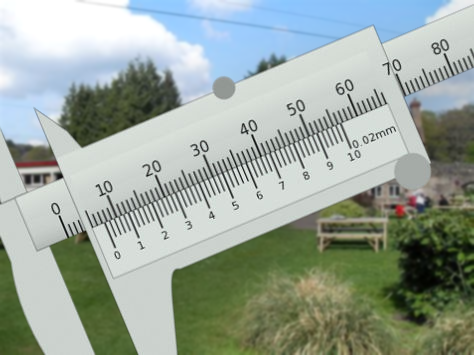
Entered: 7.5 mm
